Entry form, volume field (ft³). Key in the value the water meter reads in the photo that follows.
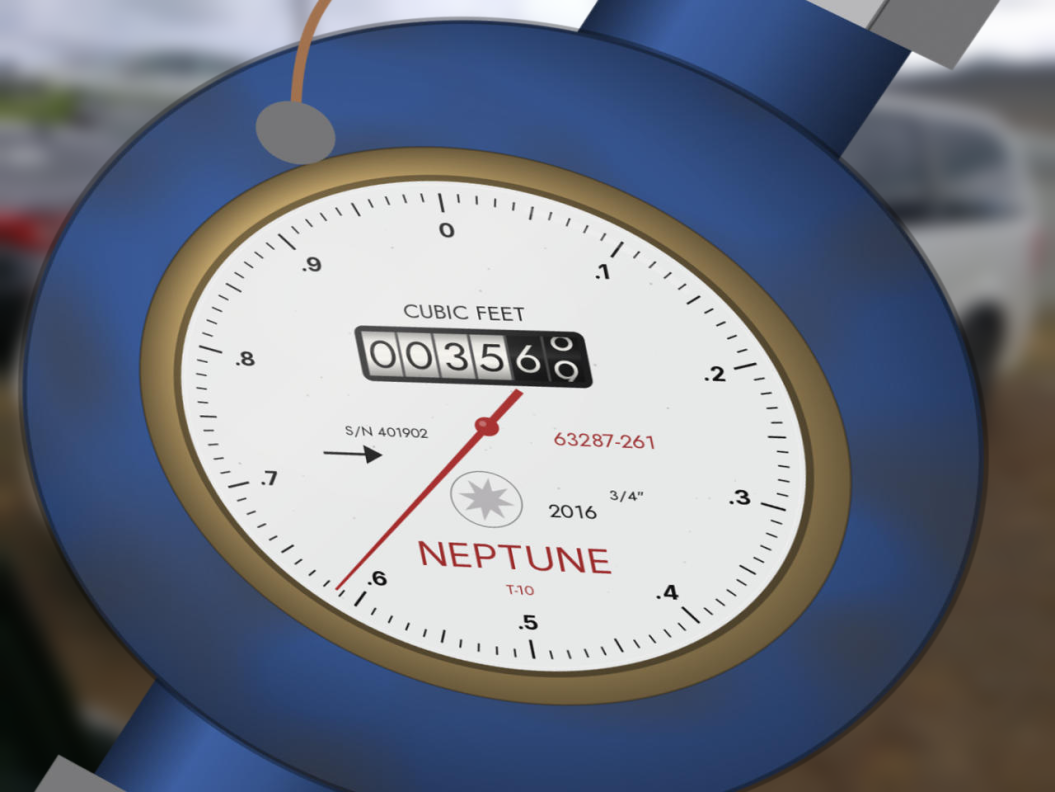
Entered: 3568.61 ft³
